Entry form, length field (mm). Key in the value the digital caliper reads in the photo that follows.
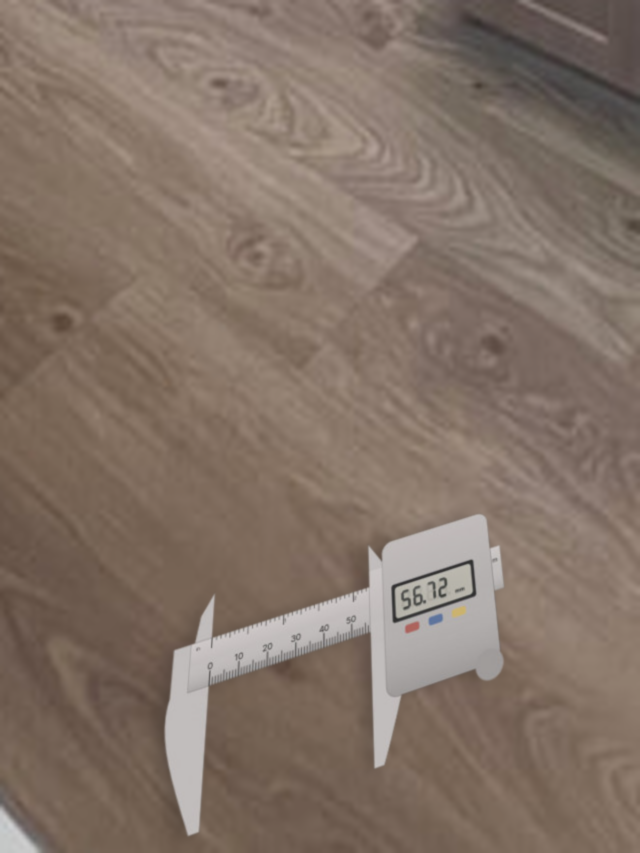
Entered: 56.72 mm
